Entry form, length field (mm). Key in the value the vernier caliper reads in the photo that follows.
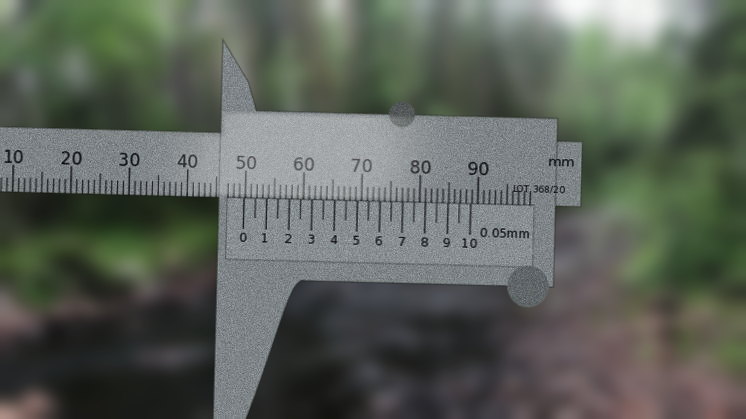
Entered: 49.8 mm
